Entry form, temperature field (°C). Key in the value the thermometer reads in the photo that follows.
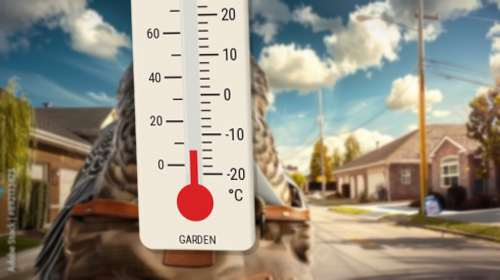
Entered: -14 °C
